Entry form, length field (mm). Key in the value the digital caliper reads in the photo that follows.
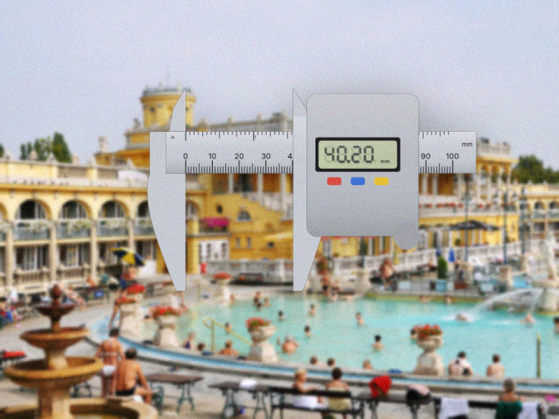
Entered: 40.20 mm
